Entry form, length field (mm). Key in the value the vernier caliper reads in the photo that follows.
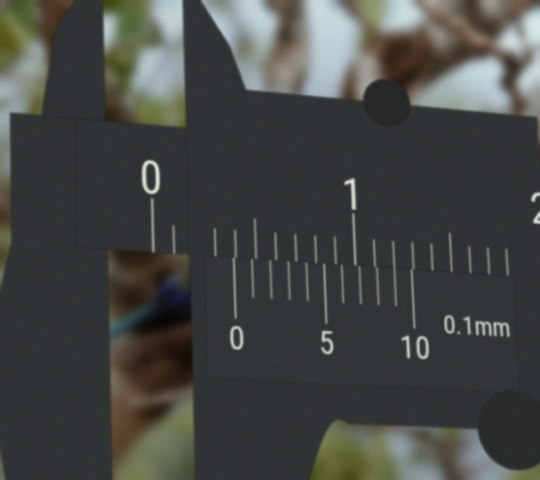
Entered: 3.9 mm
